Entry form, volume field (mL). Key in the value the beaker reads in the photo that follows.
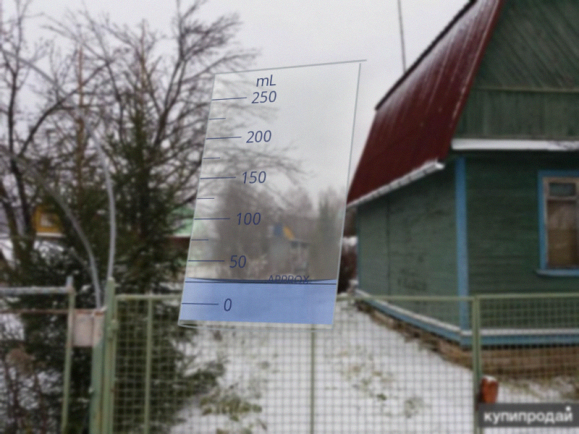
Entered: 25 mL
